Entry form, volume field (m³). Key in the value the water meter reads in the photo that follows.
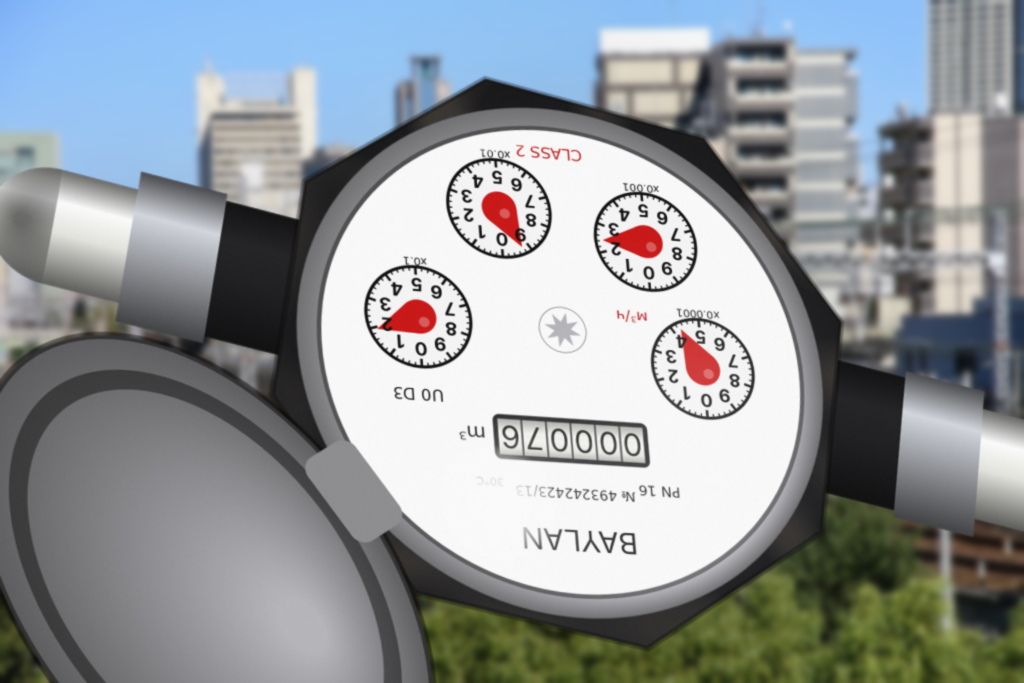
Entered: 76.1924 m³
